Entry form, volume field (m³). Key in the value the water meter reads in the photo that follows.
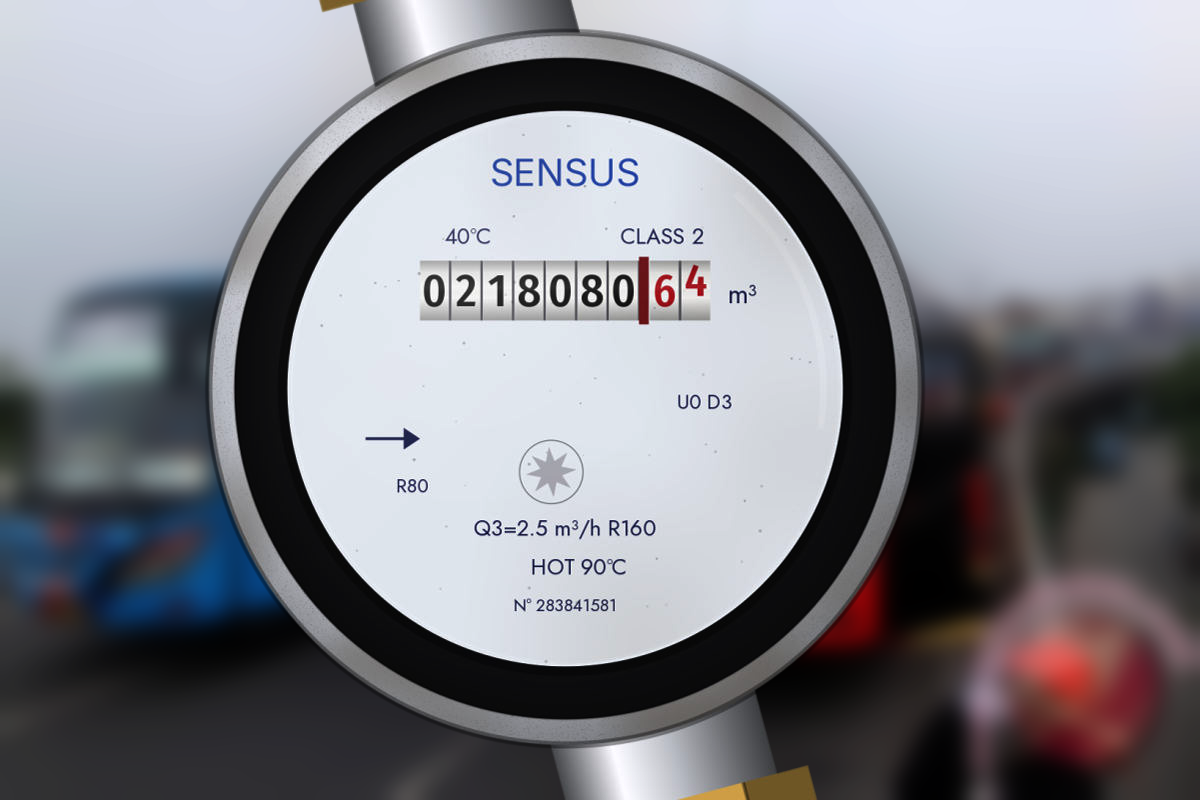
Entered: 218080.64 m³
